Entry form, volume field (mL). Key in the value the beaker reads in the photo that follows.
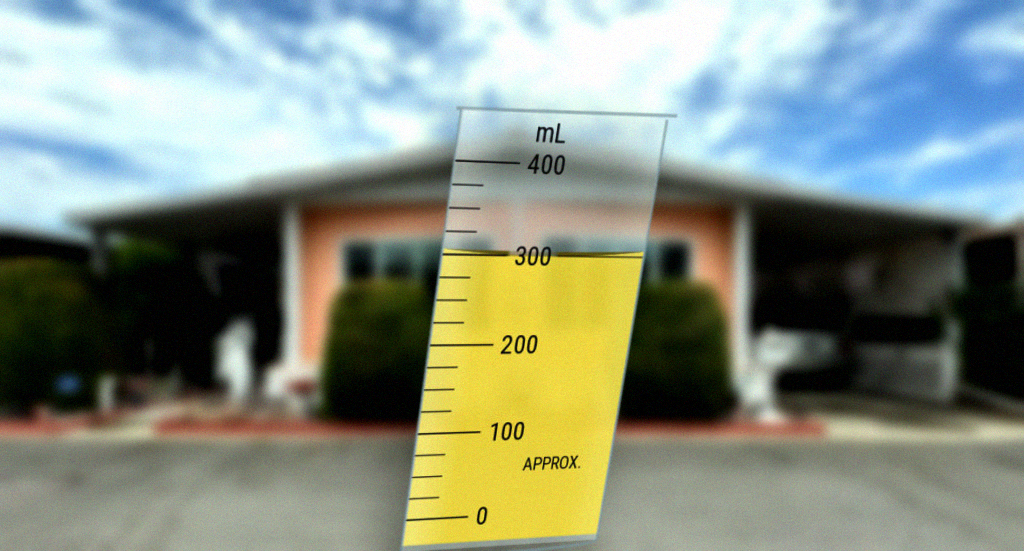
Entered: 300 mL
